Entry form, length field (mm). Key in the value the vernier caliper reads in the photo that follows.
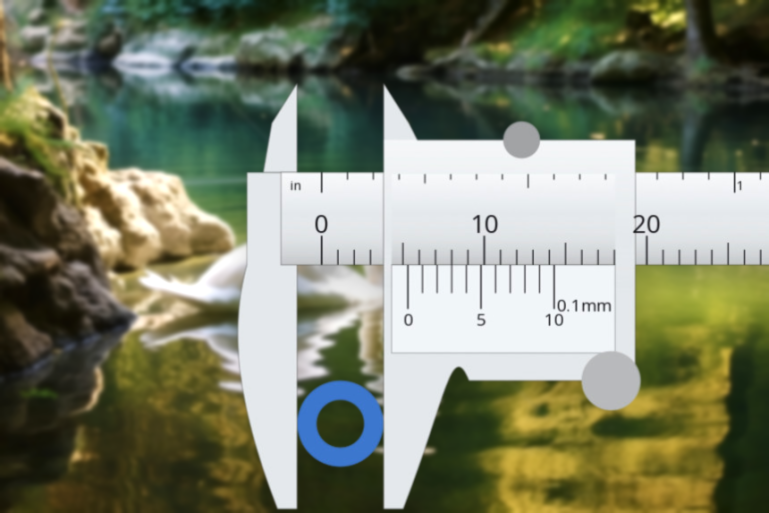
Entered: 5.3 mm
